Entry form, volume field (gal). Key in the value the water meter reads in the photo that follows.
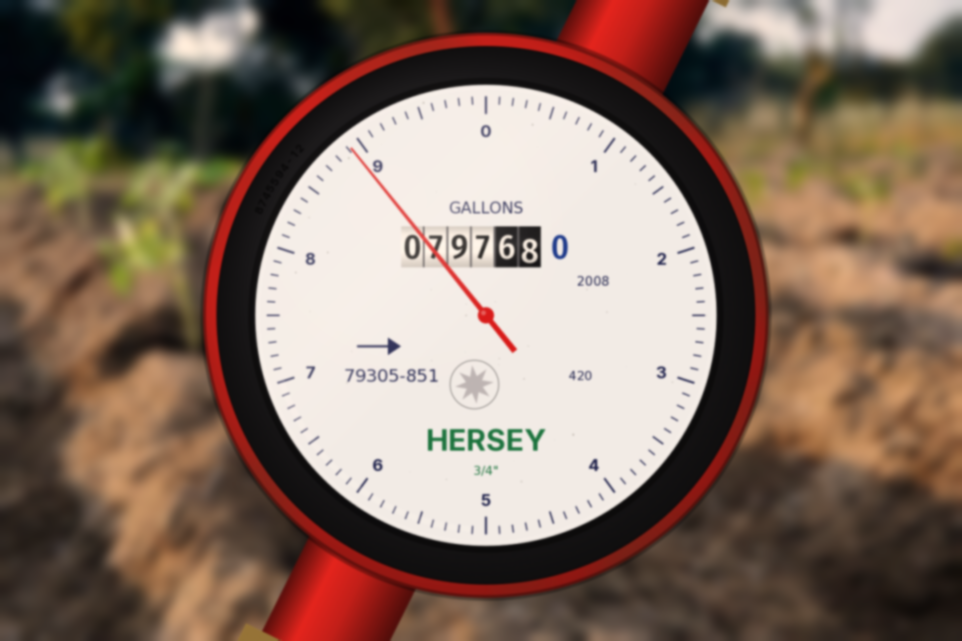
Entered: 797678.9 gal
